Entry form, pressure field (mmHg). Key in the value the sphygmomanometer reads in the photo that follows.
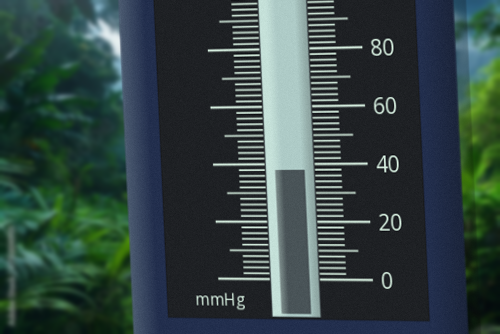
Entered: 38 mmHg
